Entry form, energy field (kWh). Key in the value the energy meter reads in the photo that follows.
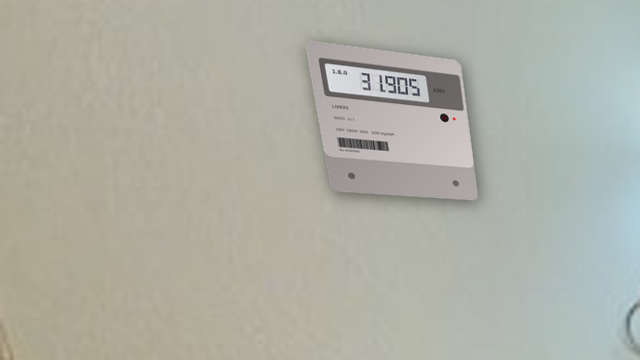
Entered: 31.905 kWh
